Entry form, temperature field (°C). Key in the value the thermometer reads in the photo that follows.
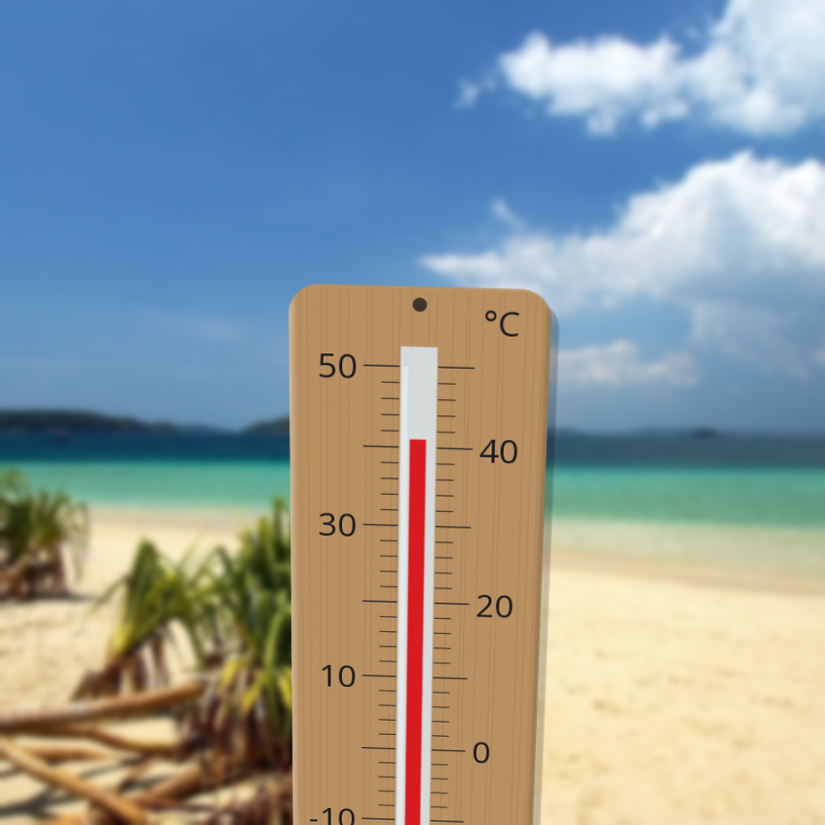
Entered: 41 °C
